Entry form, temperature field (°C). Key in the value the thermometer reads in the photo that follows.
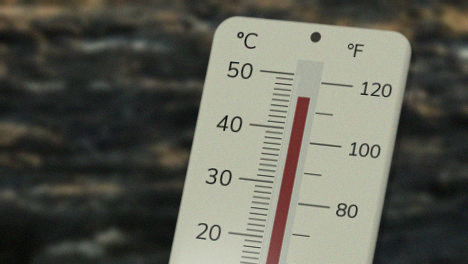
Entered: 46 °C
